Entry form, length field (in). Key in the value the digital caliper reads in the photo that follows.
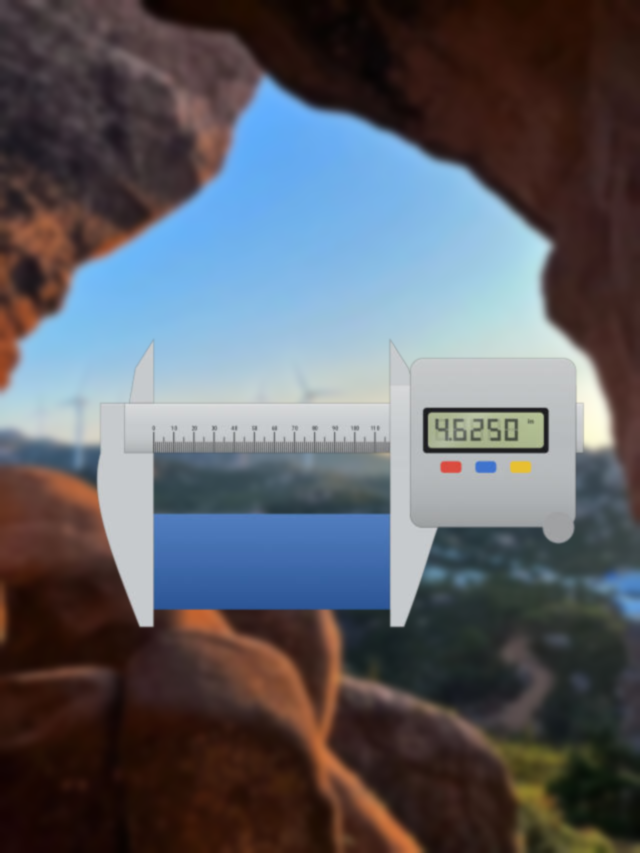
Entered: 4.6250 in
